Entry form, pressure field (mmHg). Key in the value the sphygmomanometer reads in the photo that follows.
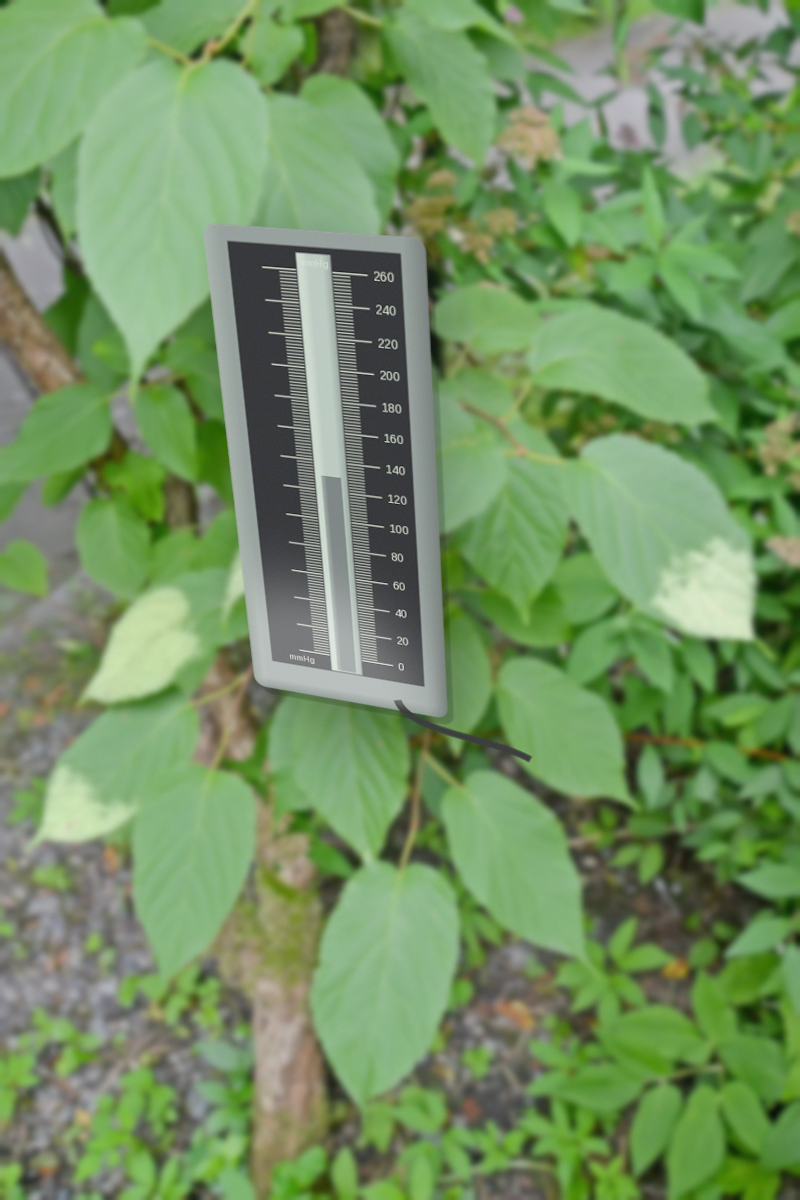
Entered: 130 mmHg
